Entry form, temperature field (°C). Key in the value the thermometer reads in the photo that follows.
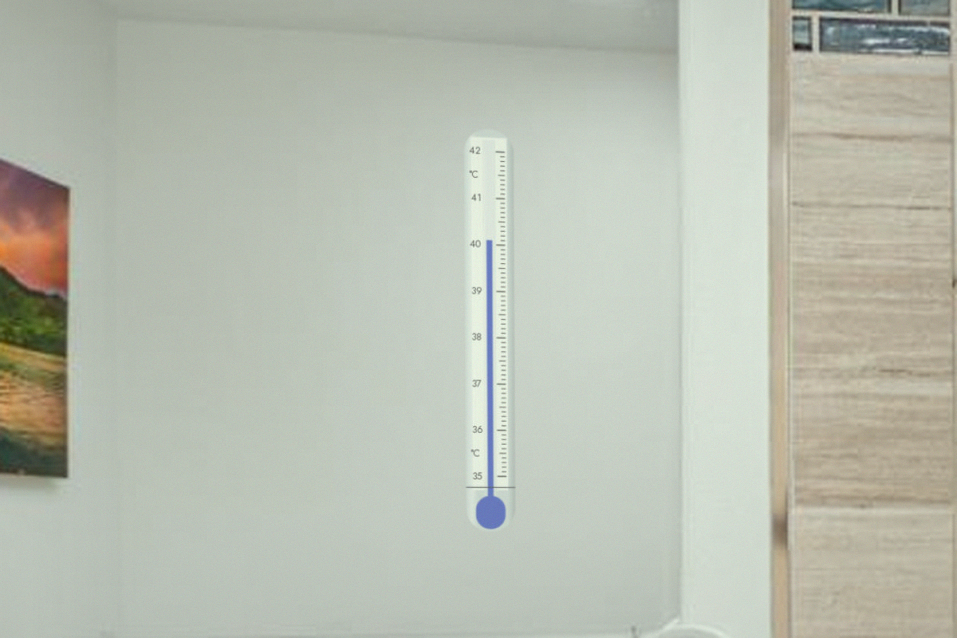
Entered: 40.1 °C
